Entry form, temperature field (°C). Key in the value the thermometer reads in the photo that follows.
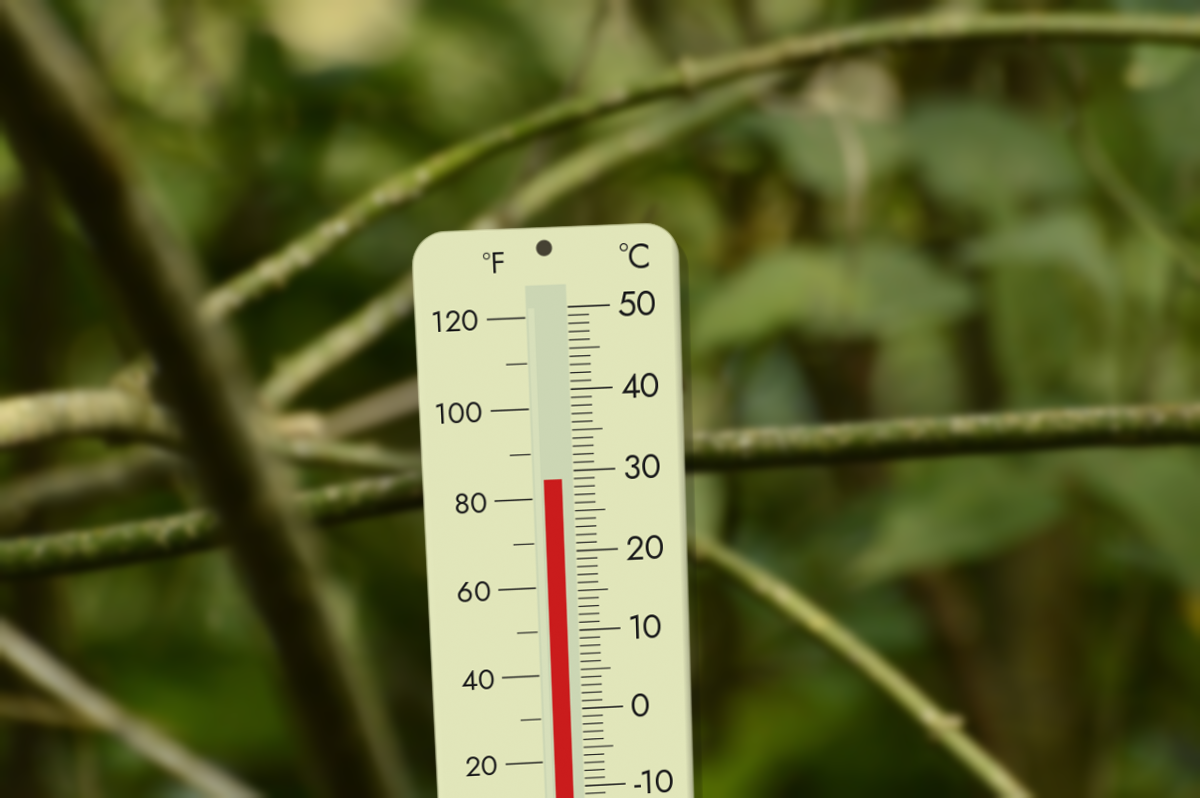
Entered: 29 °C
